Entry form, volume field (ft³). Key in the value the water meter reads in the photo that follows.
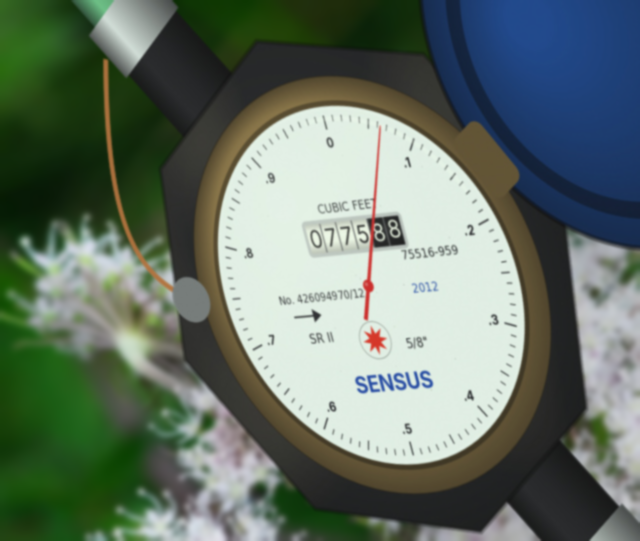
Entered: 77588.06 ft³
